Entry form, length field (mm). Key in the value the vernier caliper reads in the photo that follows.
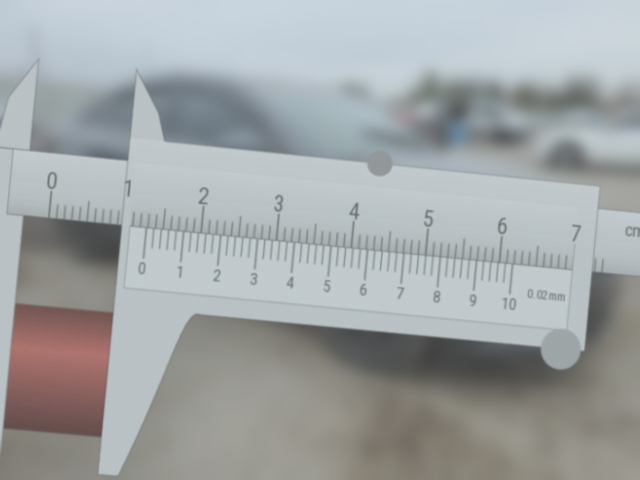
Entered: 12.8 mm
